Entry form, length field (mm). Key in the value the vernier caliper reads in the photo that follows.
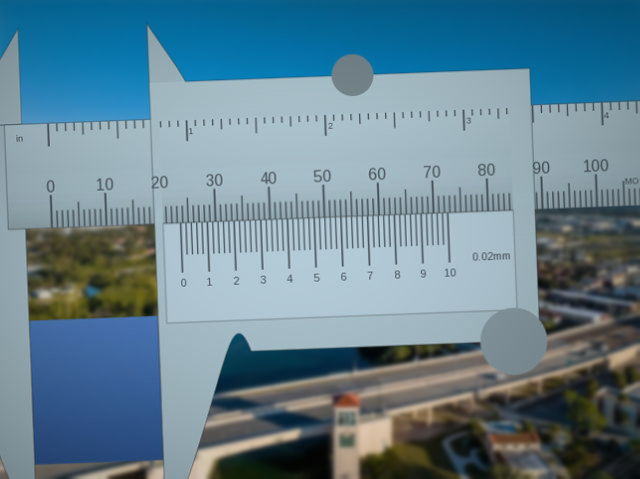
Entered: 23.6 mm
